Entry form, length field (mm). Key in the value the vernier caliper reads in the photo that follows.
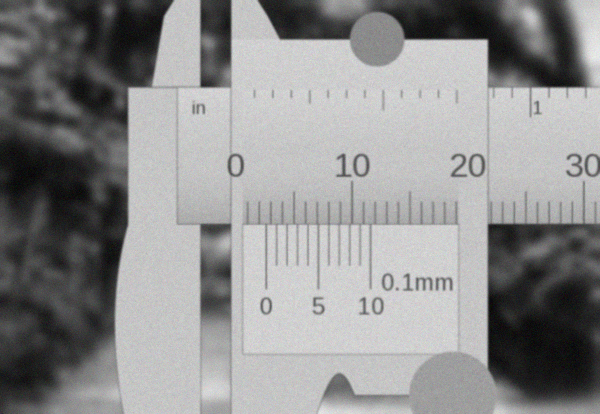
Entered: 2.6 mm
